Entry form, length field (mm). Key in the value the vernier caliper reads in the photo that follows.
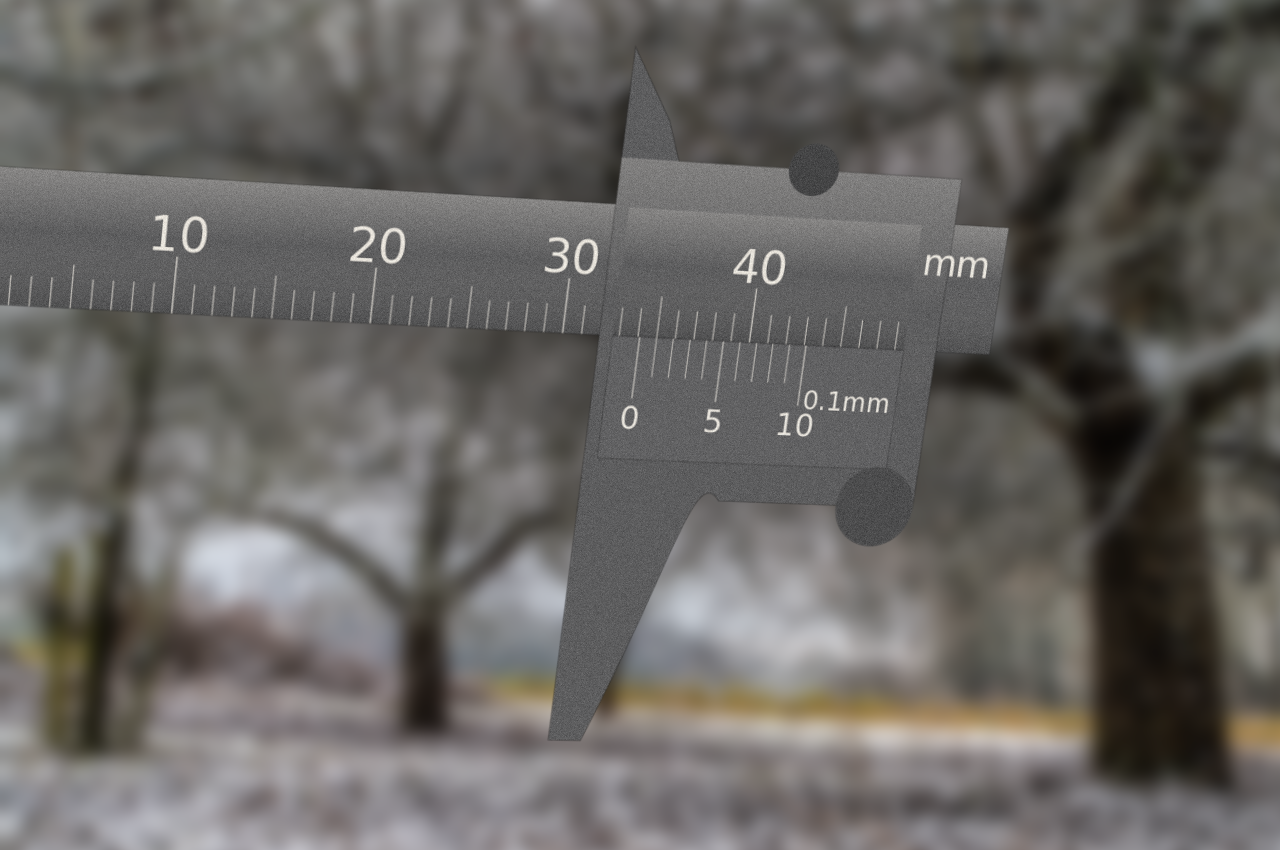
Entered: 34.1 mm
